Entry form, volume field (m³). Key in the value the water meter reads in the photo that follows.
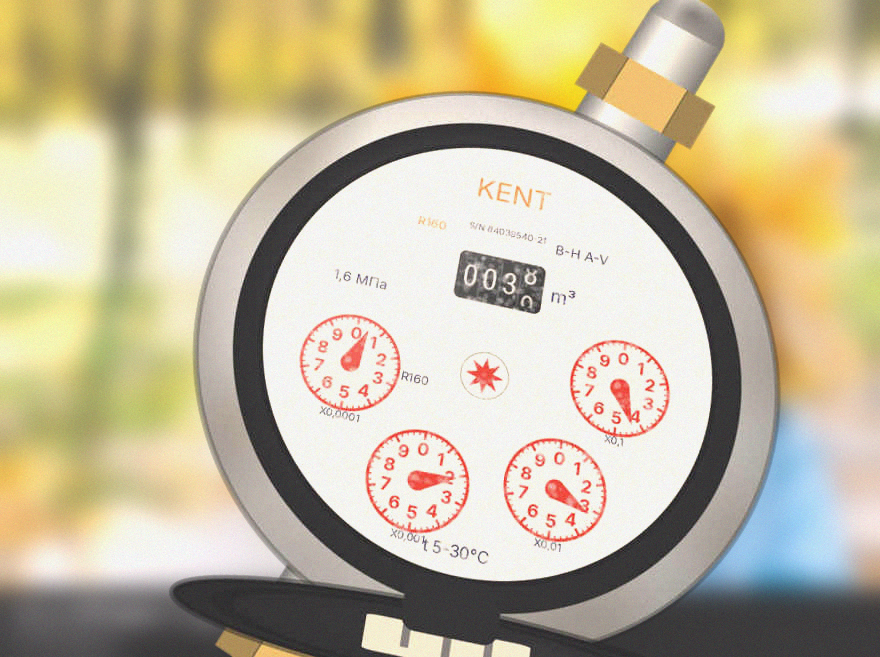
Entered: 38.4320 m³
